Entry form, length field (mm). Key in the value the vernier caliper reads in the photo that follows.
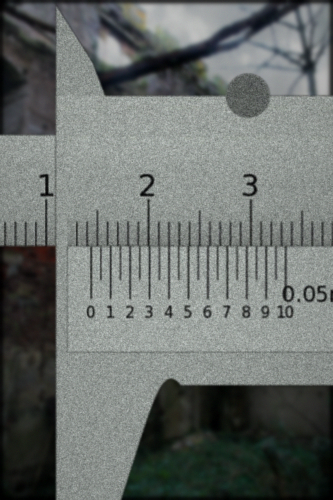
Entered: 14.4 mm
